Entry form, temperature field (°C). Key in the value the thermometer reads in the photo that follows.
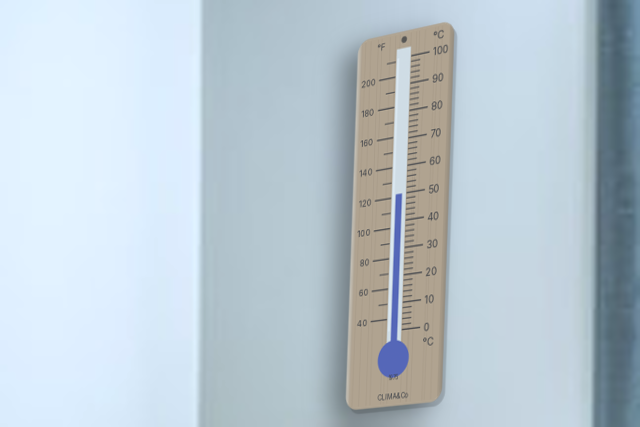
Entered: 50 °C
